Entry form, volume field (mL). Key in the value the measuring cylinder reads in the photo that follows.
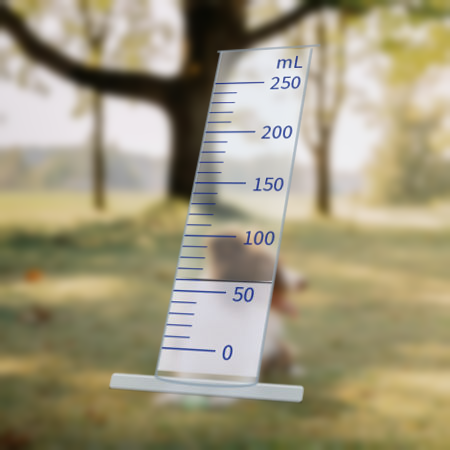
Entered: 60 mL
